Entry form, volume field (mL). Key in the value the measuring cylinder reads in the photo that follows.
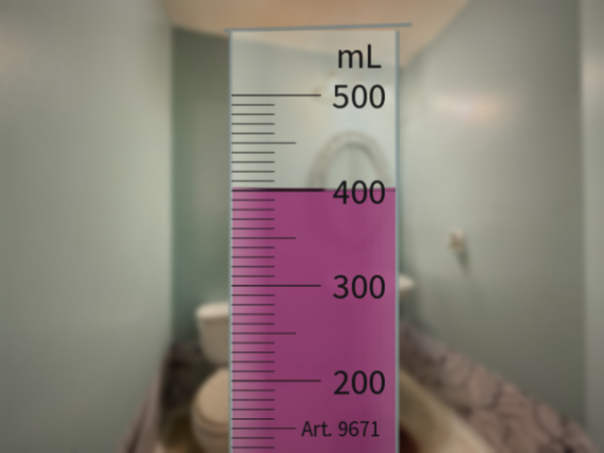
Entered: 400 mL
